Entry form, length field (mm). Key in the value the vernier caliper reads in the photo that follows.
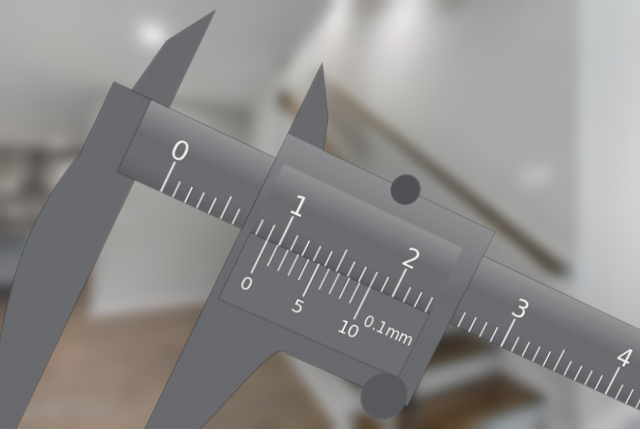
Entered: 9.0 mm
